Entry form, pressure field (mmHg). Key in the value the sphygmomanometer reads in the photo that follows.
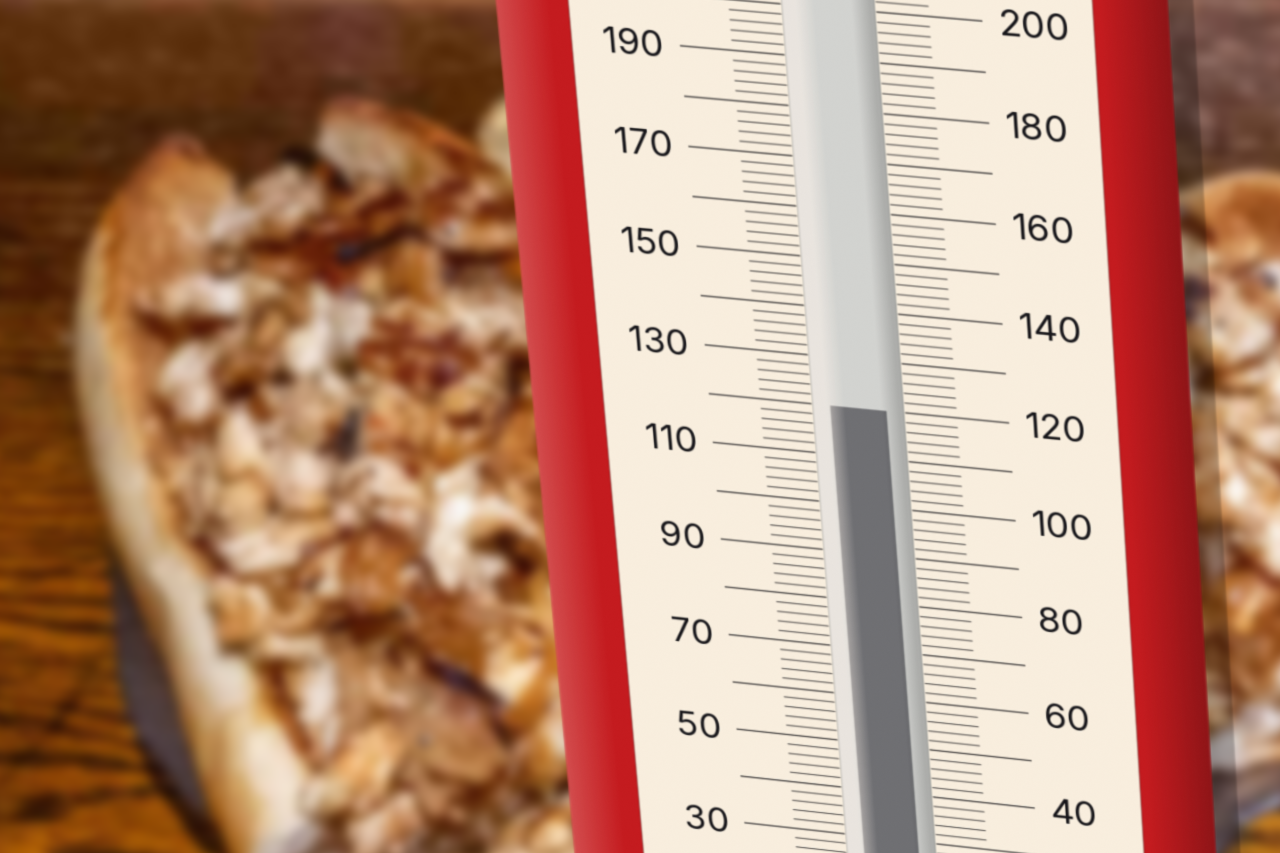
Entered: 120 mmHg
